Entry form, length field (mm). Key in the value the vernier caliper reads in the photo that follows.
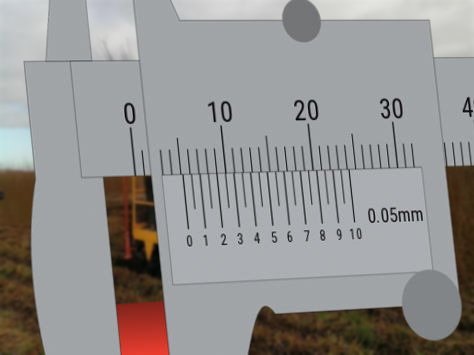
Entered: 5.2 mm
